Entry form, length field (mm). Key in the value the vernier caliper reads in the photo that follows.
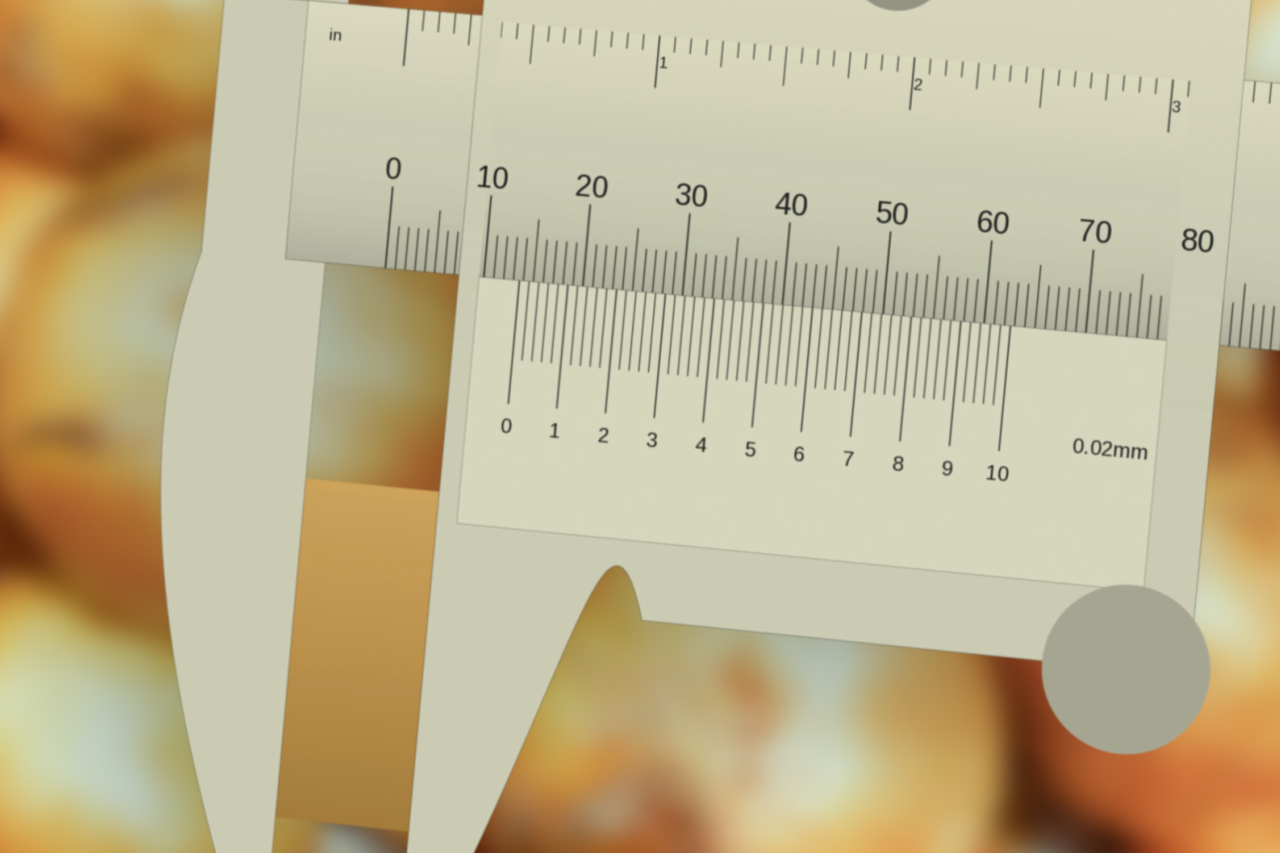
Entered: 13.6 mm
